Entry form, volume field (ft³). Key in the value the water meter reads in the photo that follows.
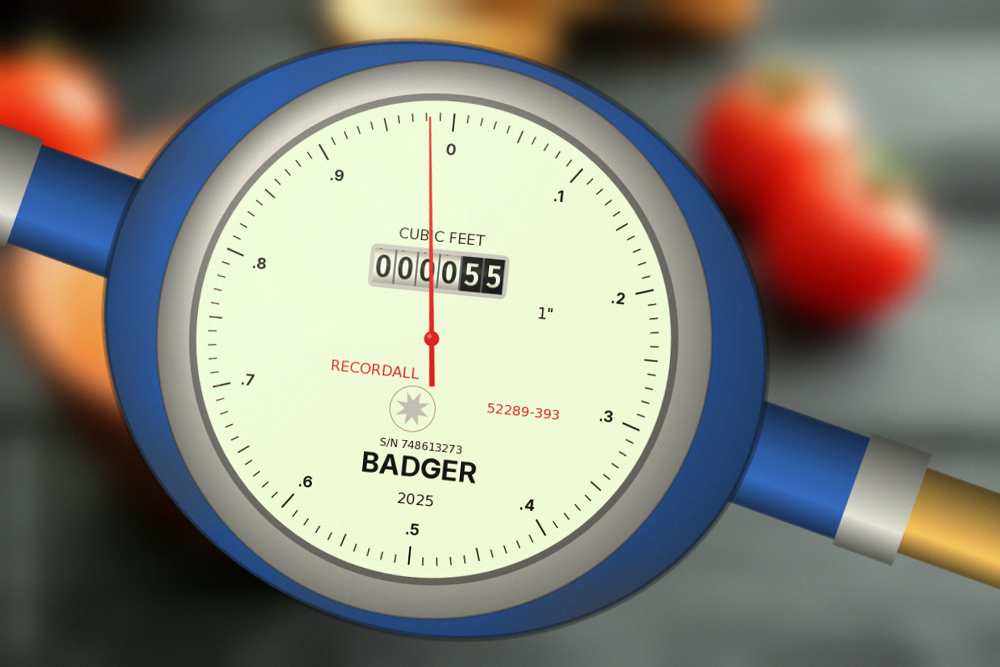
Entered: 54.98 ft³
